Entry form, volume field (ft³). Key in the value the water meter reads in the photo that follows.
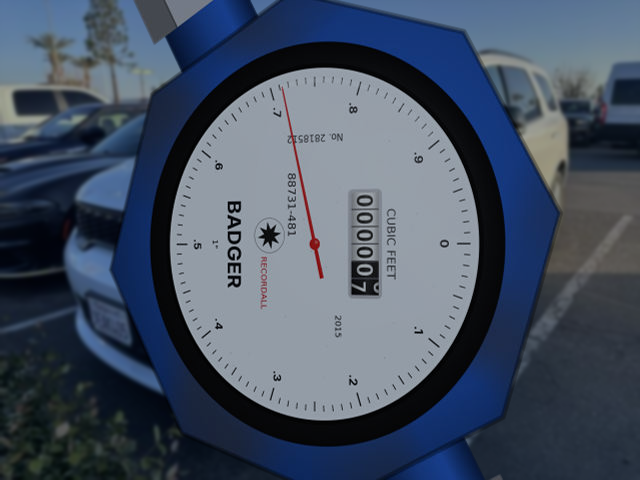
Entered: 6.71 ft³
